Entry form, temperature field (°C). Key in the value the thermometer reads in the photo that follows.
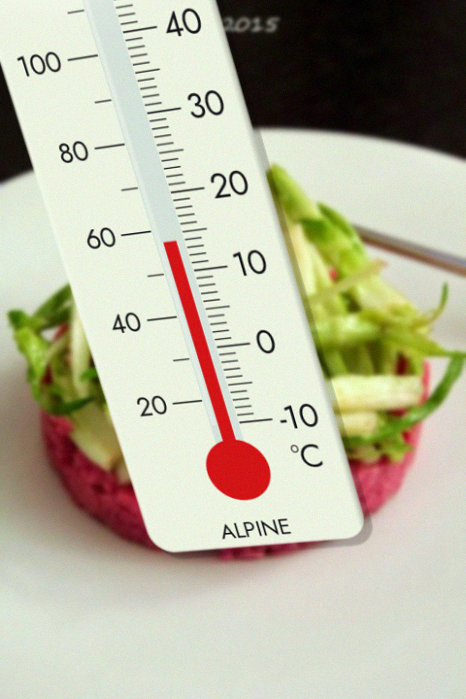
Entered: 14 °C
